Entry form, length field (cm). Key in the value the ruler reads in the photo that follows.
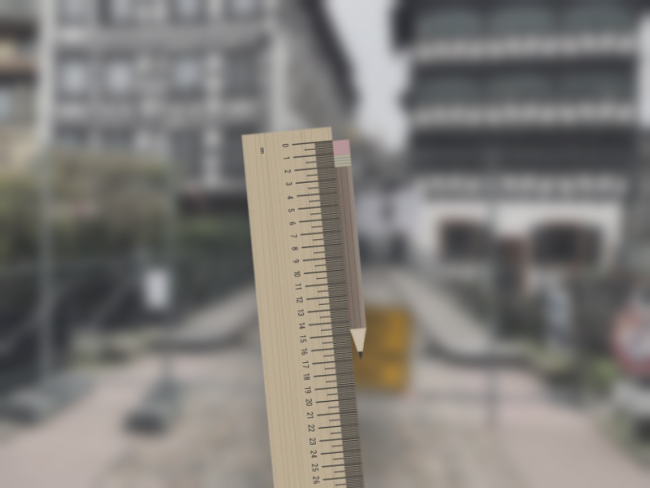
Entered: 17 cm
